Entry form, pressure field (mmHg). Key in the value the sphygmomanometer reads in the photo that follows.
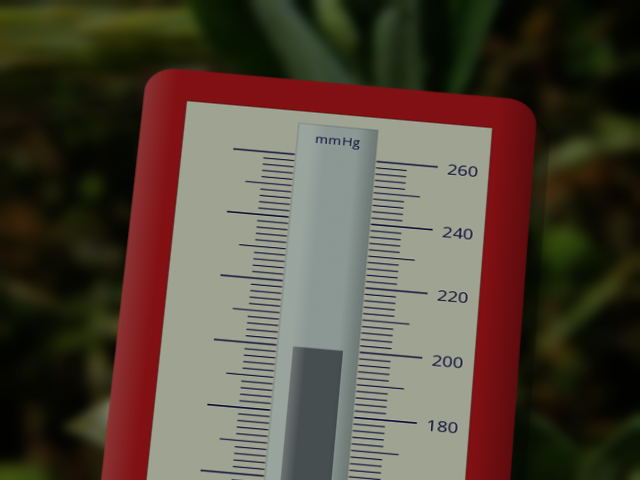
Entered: 200 mmHg
